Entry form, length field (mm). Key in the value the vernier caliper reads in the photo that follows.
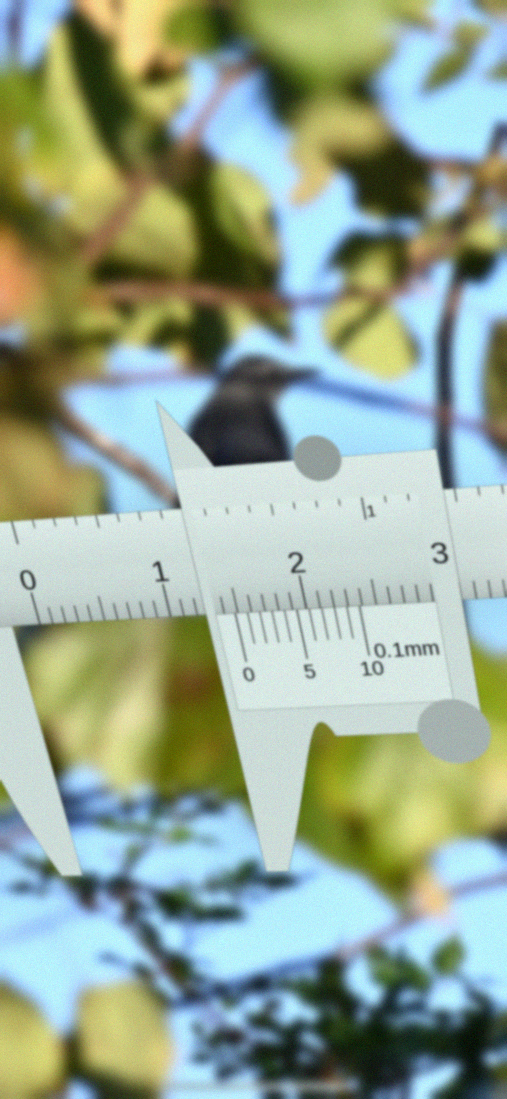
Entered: 14.8 mm
